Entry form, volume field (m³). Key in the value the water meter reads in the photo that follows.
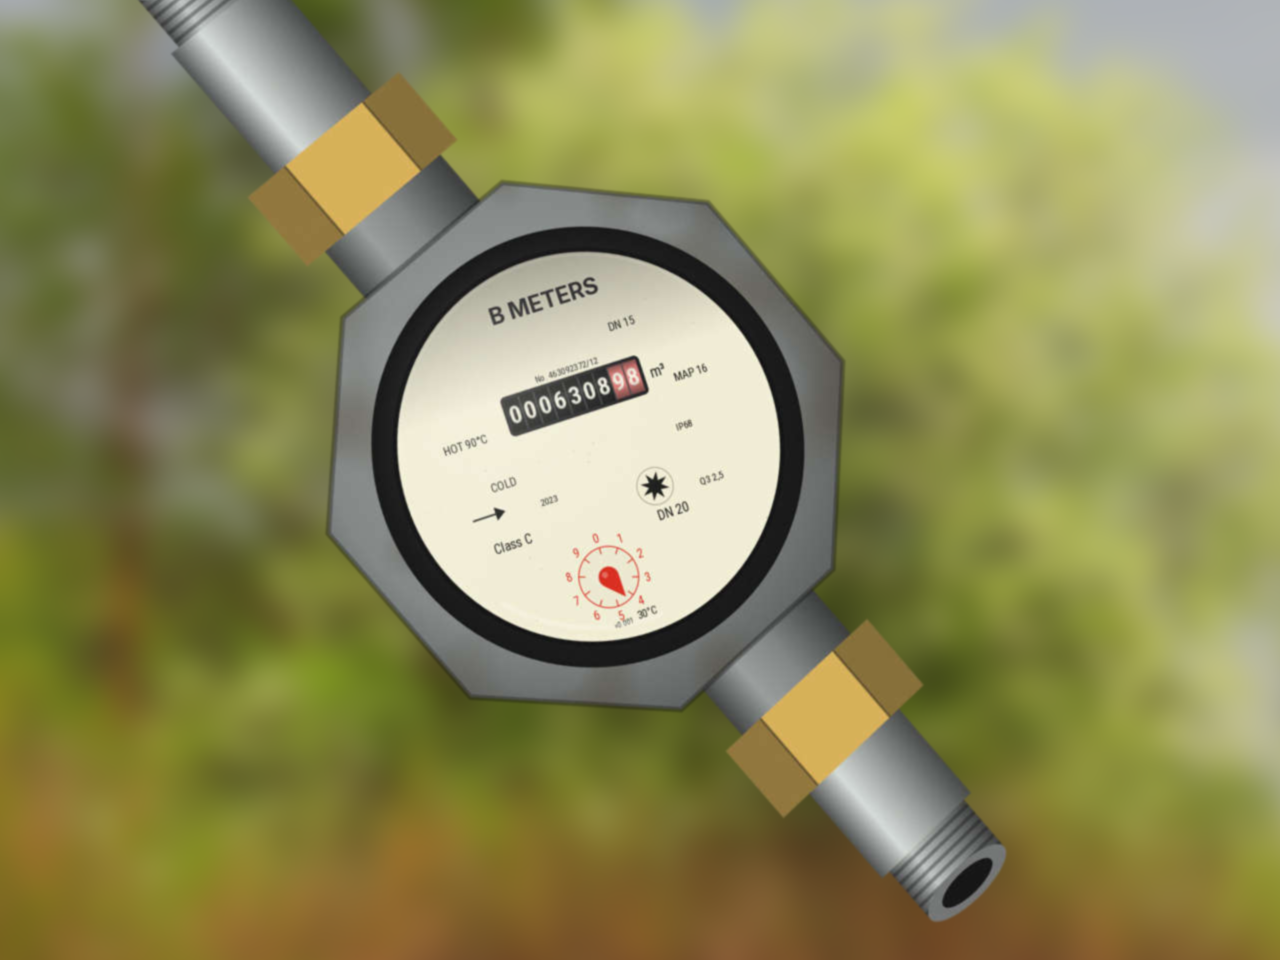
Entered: 6308.984 m³
